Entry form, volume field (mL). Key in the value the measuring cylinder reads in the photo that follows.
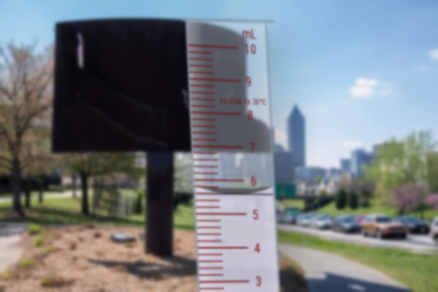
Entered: 5.6 mL
